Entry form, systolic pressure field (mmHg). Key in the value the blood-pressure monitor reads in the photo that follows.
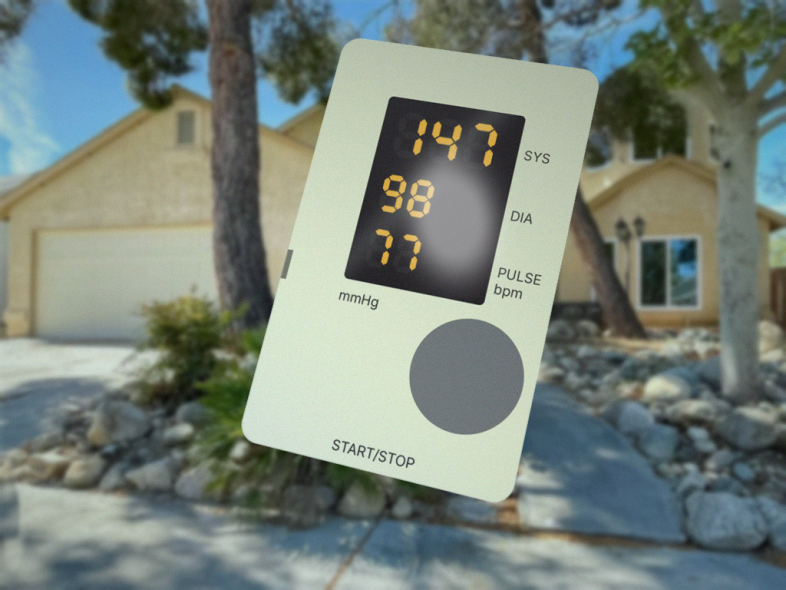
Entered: 147 mmHg
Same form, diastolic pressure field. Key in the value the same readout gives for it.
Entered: 98 mmHg
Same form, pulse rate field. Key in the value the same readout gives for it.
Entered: 77 bpm
